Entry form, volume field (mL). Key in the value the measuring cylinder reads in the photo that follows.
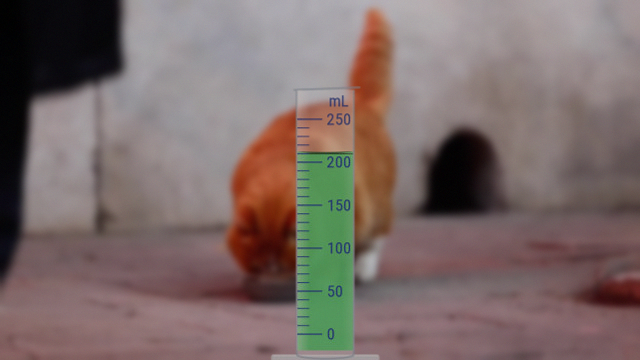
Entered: 210 mL
